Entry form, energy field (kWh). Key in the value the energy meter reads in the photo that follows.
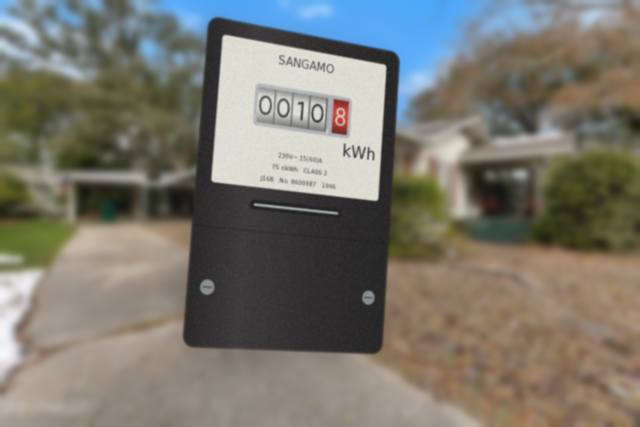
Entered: 10.8 kWh
